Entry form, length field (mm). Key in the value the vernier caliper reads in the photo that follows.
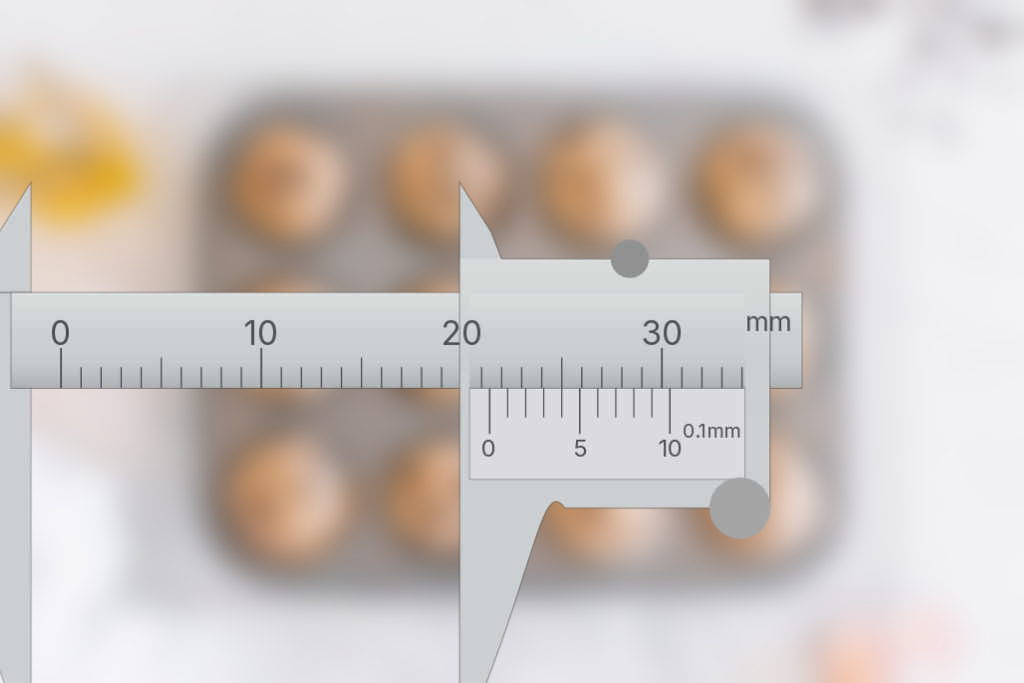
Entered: 21.4 mm
